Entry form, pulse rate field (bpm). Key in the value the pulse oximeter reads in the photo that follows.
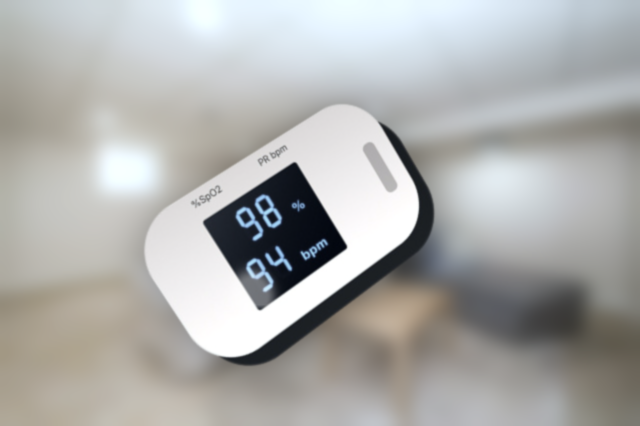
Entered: 94 bpm
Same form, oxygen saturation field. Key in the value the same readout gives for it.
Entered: 98 %
